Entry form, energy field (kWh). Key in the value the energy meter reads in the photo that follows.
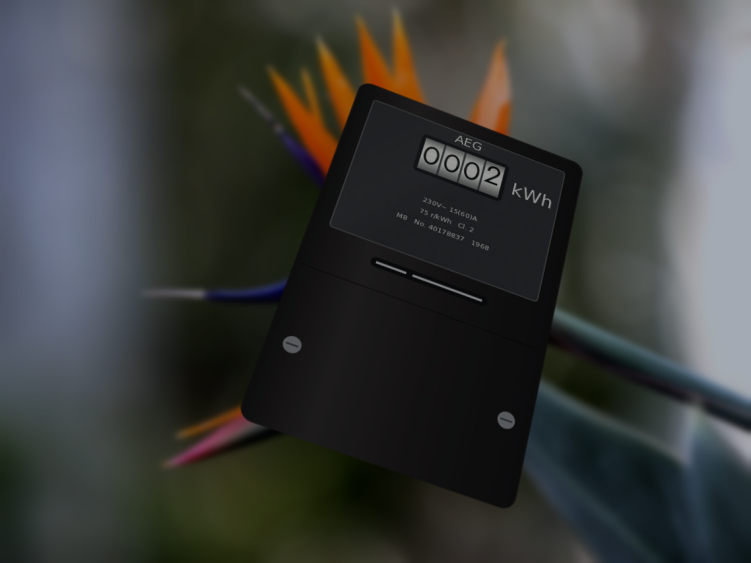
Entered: 2 kWh
